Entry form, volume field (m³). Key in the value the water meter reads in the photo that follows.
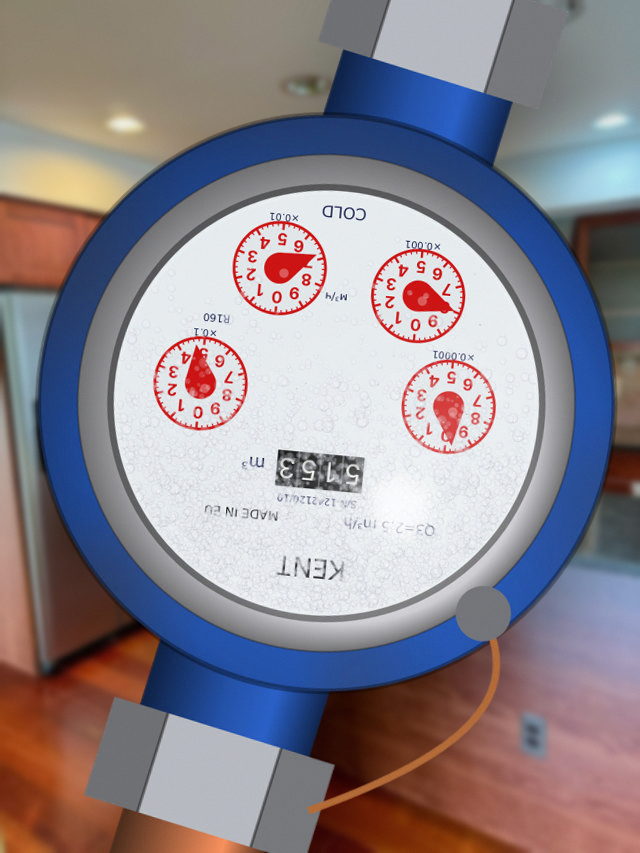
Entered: 5153.4679 m³
